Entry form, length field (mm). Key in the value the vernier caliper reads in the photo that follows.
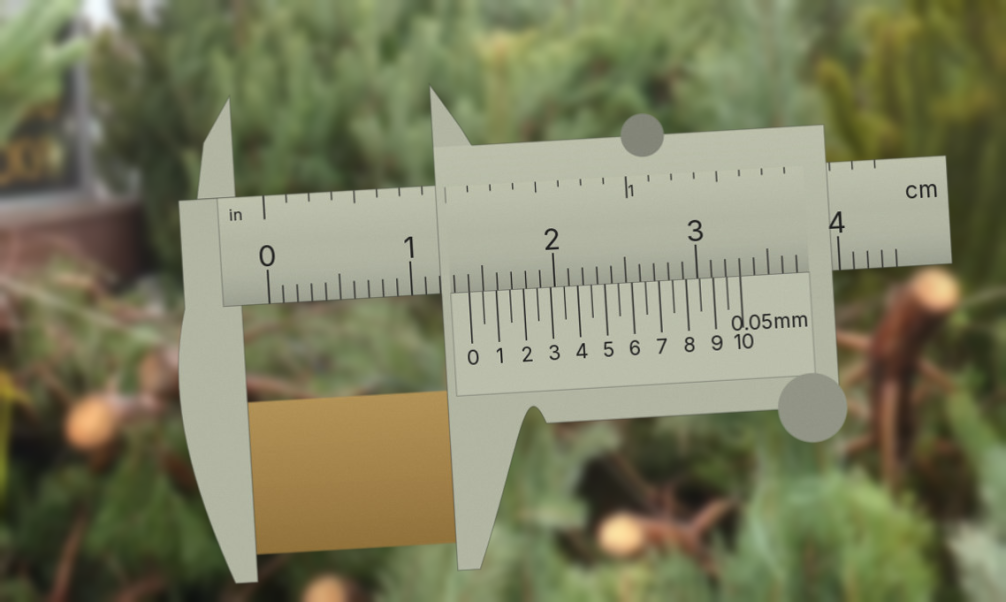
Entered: 14.0 mm
